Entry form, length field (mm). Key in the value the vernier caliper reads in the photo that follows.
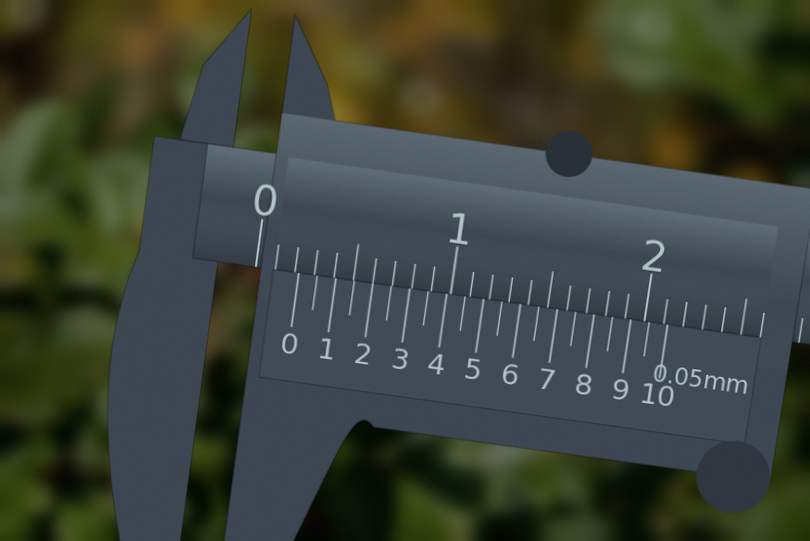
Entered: 2.2 mm
